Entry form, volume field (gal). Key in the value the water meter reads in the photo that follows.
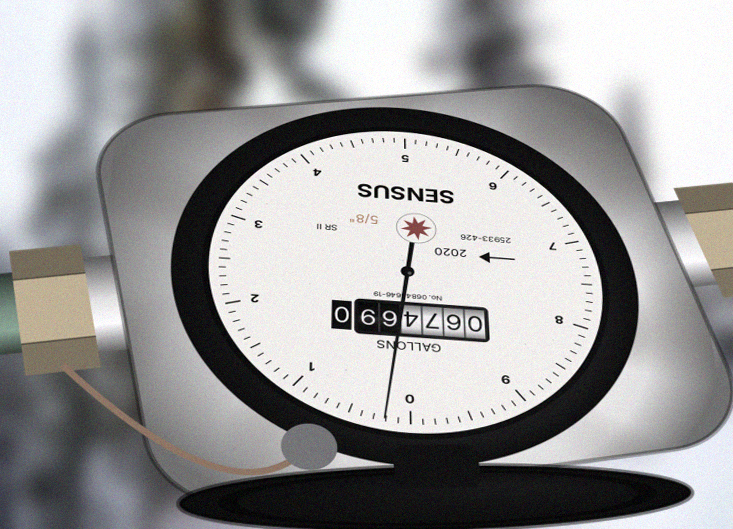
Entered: 674690.2 gal
